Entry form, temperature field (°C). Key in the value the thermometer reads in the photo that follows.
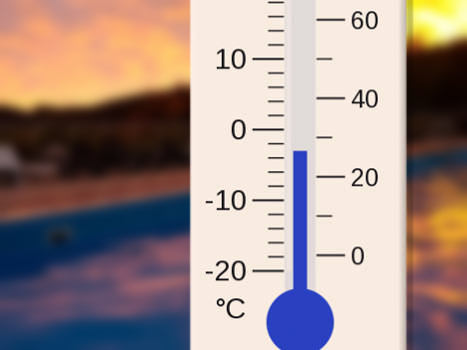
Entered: -3 °C
